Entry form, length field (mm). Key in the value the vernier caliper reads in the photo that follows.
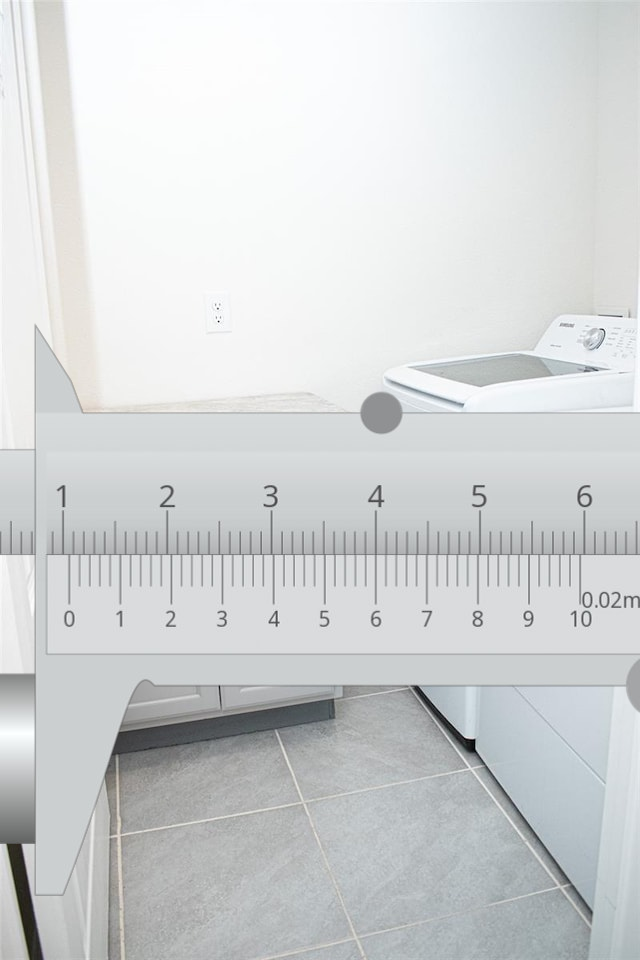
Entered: 10.6 mm
